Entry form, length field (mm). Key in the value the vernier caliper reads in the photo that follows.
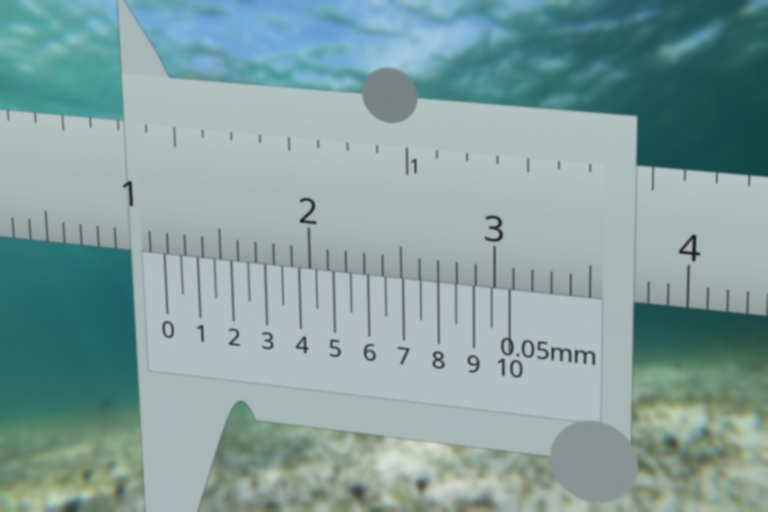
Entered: 11.8 mm
